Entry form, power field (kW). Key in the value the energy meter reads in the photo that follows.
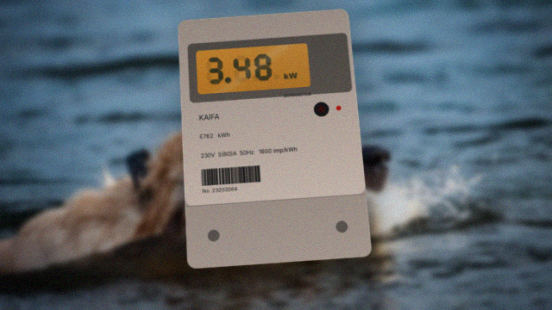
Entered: 3.48 kW
